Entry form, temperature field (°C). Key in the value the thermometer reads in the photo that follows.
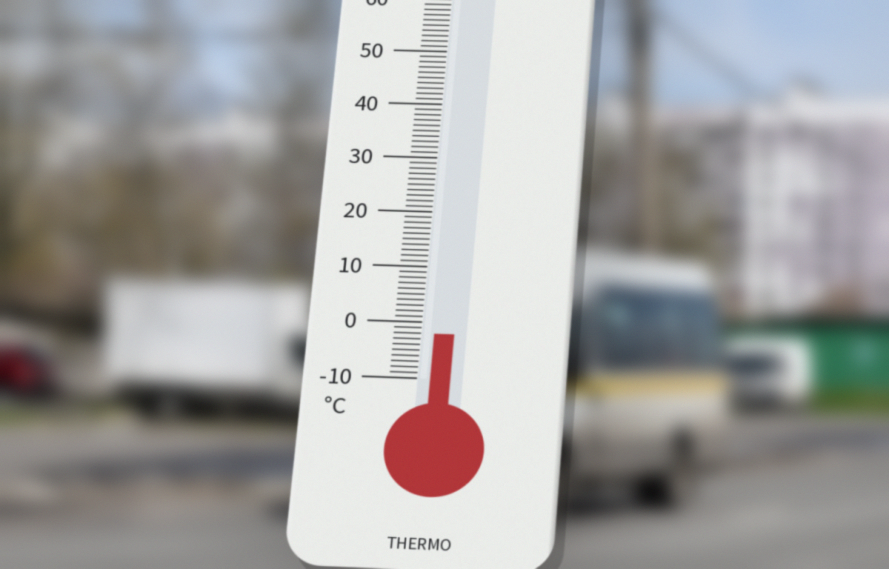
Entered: -2 °C
